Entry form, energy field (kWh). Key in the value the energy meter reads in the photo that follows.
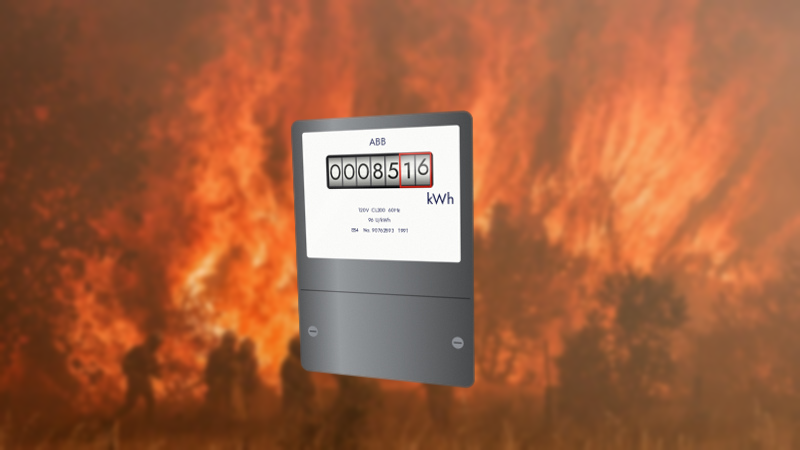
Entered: 85.16 kWh
